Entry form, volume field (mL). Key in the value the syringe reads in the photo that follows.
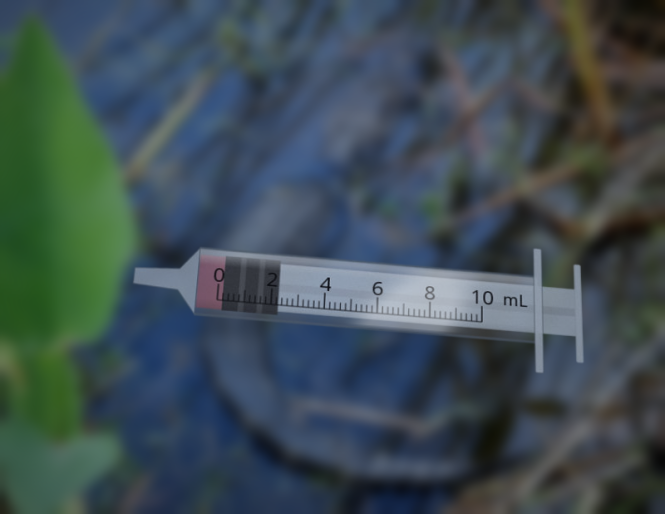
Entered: 0.2 mL
